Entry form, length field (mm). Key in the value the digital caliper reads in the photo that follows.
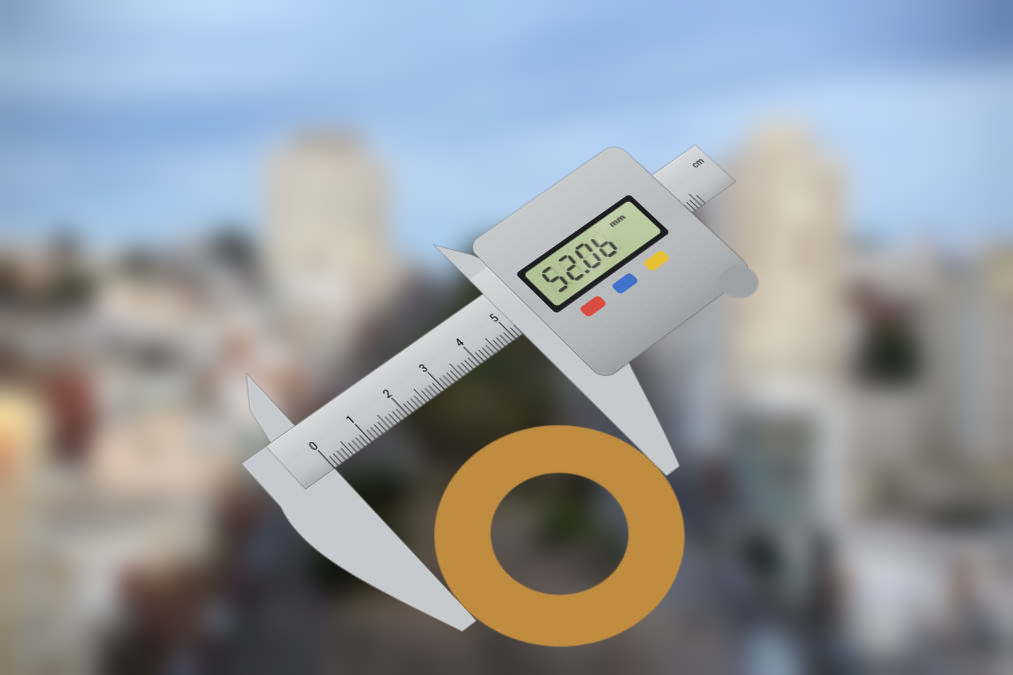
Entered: 52.06 mm
